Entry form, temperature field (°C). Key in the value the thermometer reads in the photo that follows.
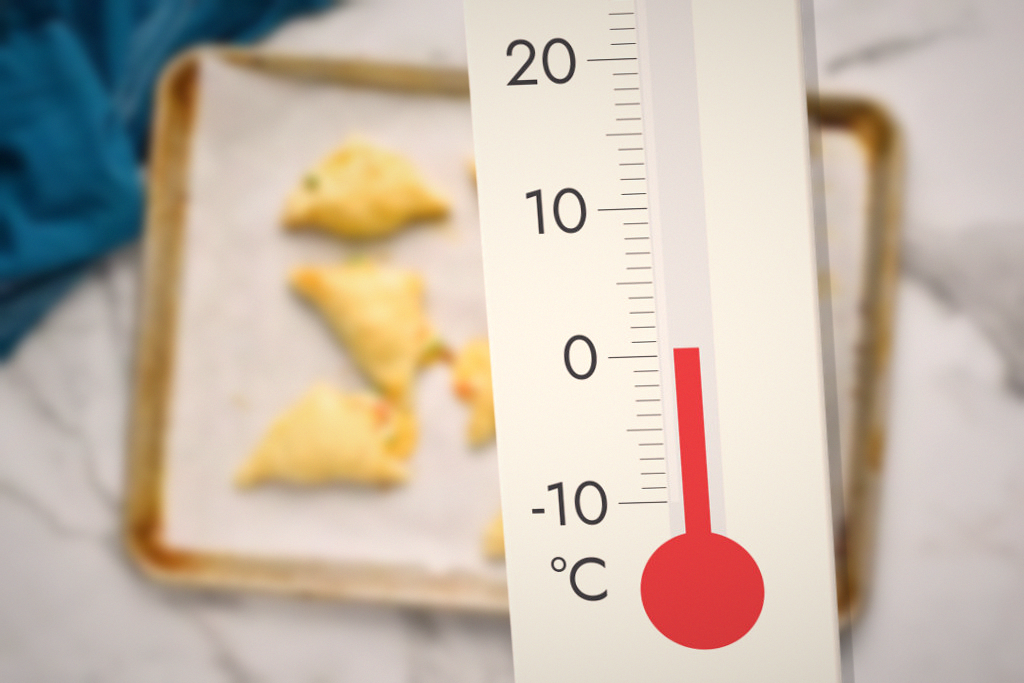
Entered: 0.5 °C
